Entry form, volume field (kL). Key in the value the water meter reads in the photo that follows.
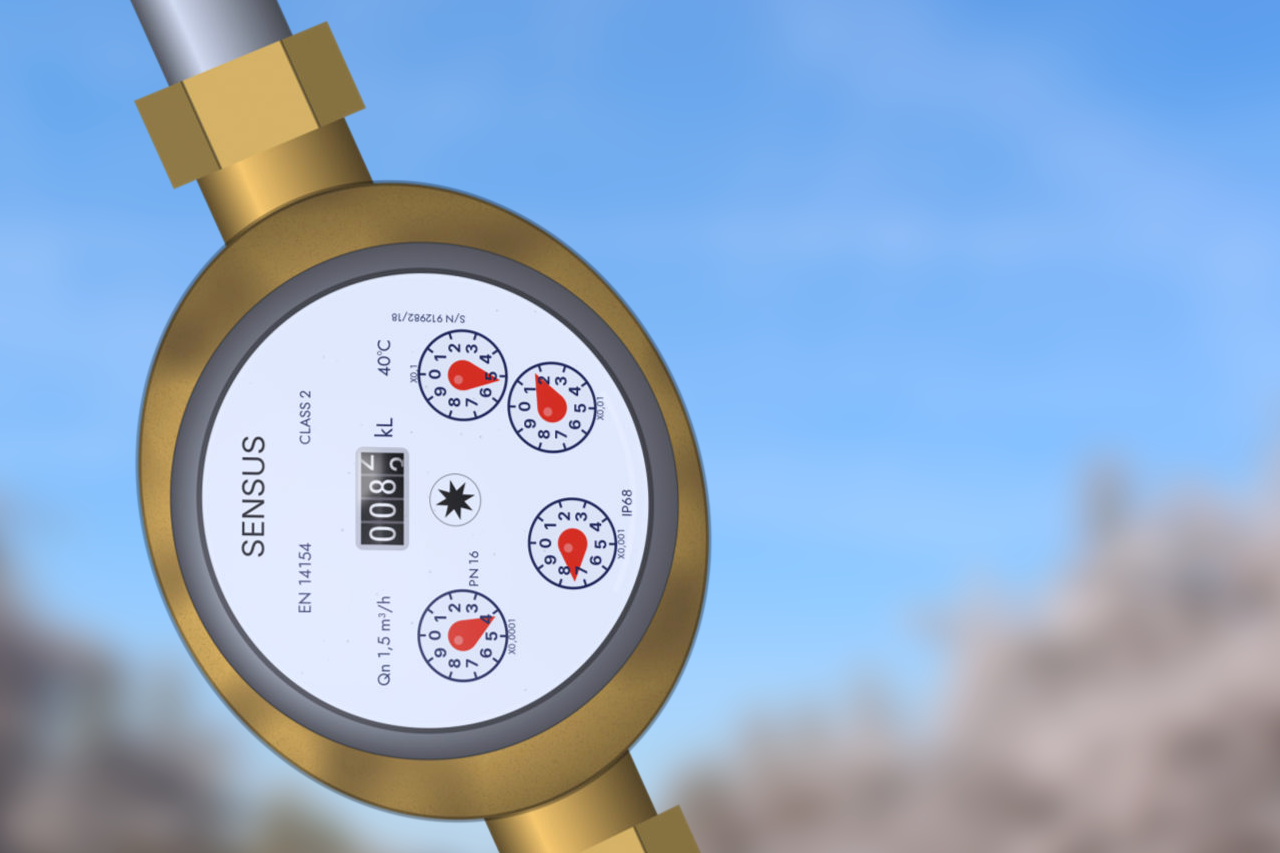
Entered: 82.5174 kL
